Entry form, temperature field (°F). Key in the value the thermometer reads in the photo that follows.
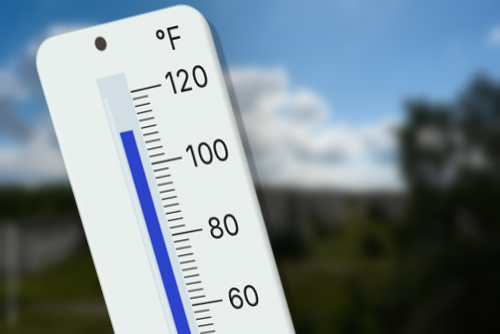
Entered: 110 °F
